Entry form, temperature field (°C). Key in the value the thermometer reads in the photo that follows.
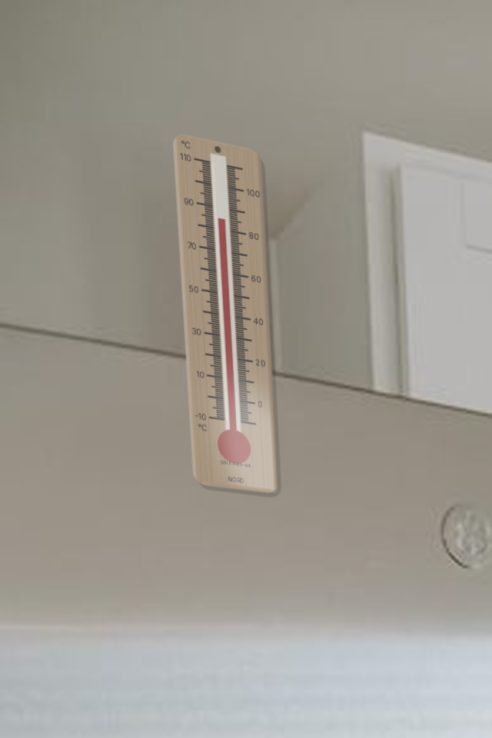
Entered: 85 °C
